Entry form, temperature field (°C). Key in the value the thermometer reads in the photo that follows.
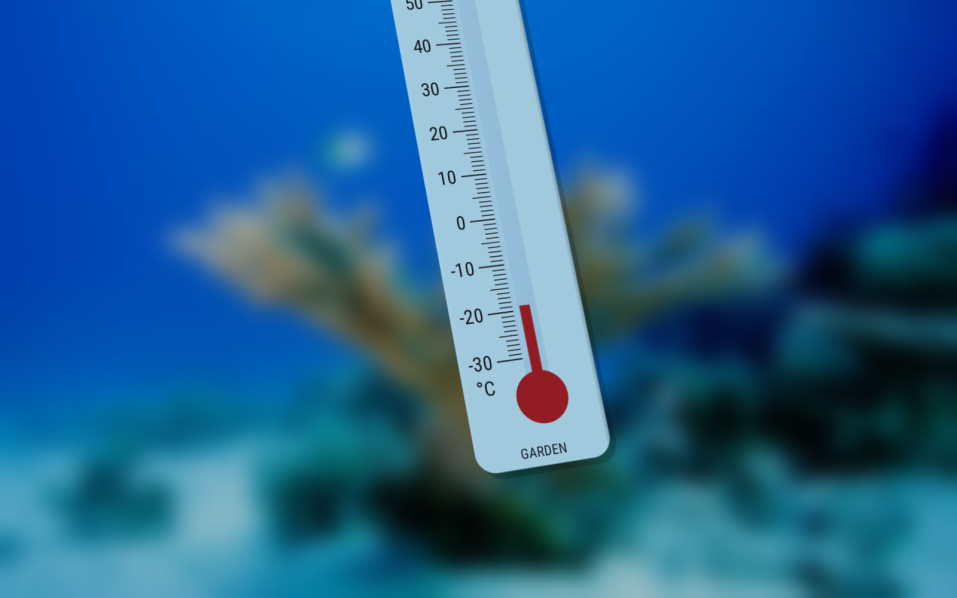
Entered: -19 °C
